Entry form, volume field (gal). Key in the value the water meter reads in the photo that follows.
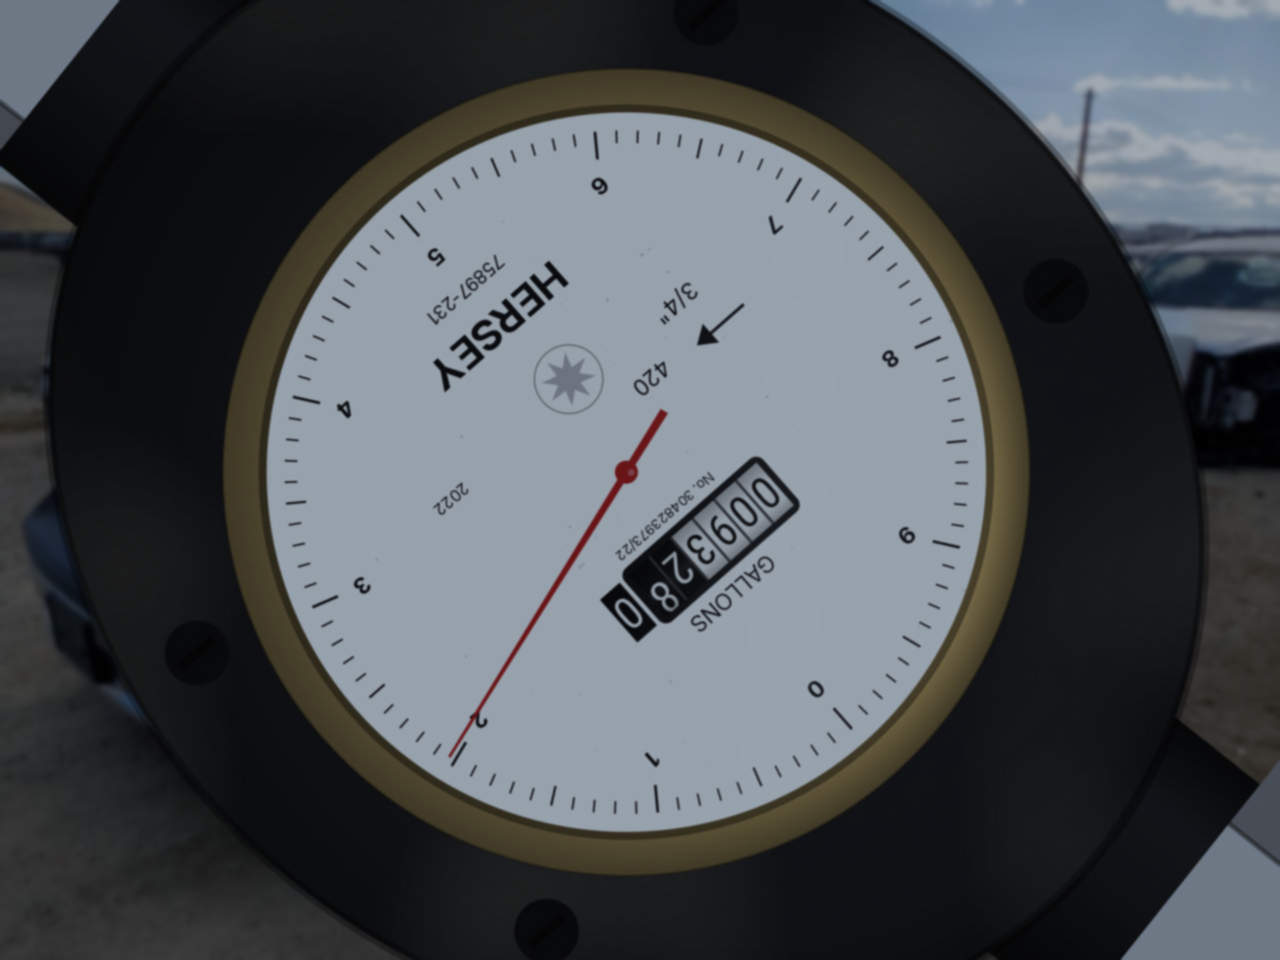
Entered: 93282.0 gal
